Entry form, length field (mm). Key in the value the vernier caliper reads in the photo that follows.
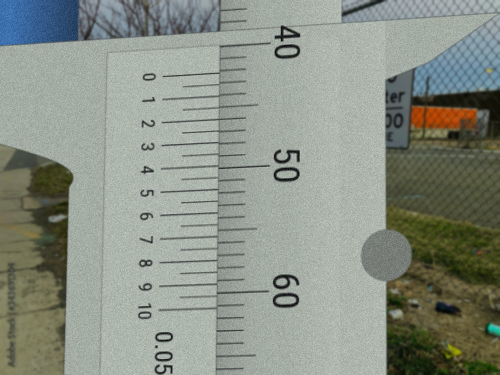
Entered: 42.2 mm
